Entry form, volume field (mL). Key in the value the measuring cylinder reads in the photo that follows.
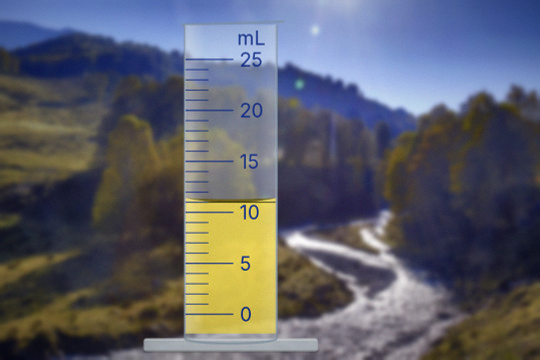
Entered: 11 mL
